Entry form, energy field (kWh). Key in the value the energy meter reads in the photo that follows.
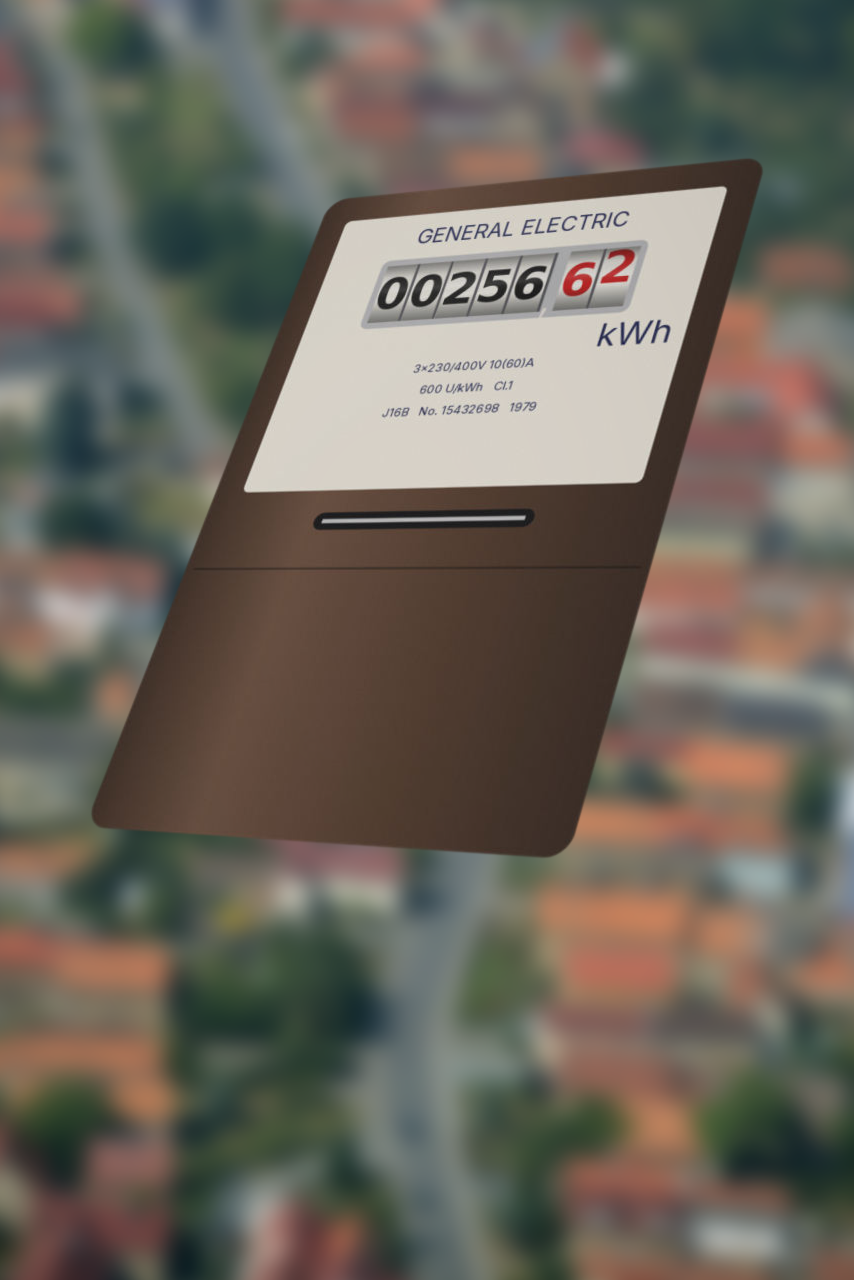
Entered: 256.62 kWh
